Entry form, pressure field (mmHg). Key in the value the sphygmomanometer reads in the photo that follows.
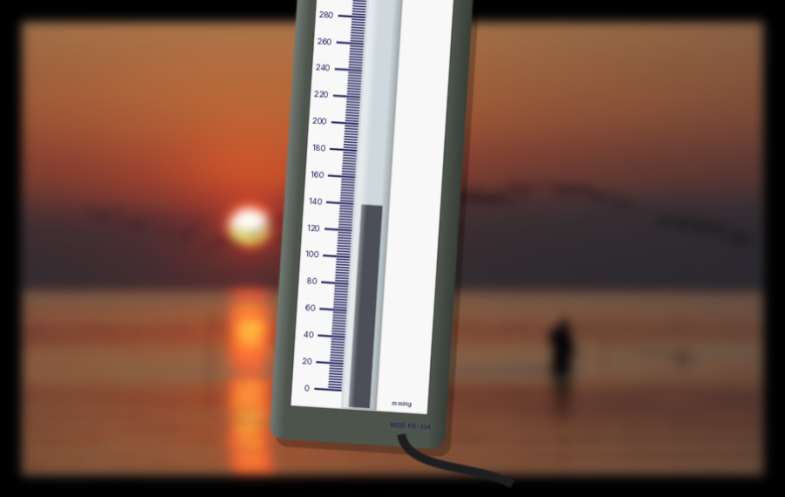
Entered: 140 mmHg
